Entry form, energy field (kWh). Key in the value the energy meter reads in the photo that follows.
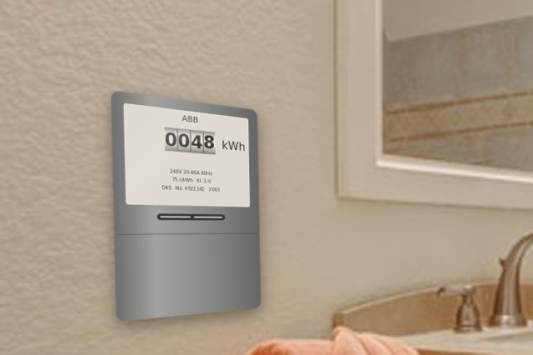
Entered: 48 kWh
